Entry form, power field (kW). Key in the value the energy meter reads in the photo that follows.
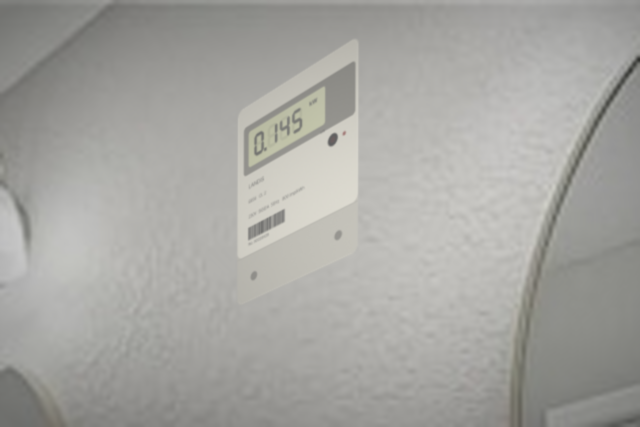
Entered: 0.145 kW
